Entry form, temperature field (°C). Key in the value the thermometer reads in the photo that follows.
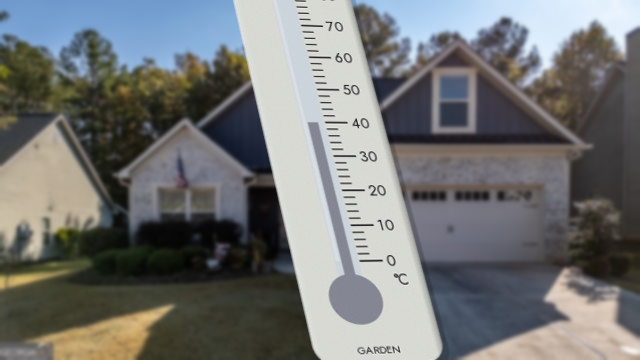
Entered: 40 °C
